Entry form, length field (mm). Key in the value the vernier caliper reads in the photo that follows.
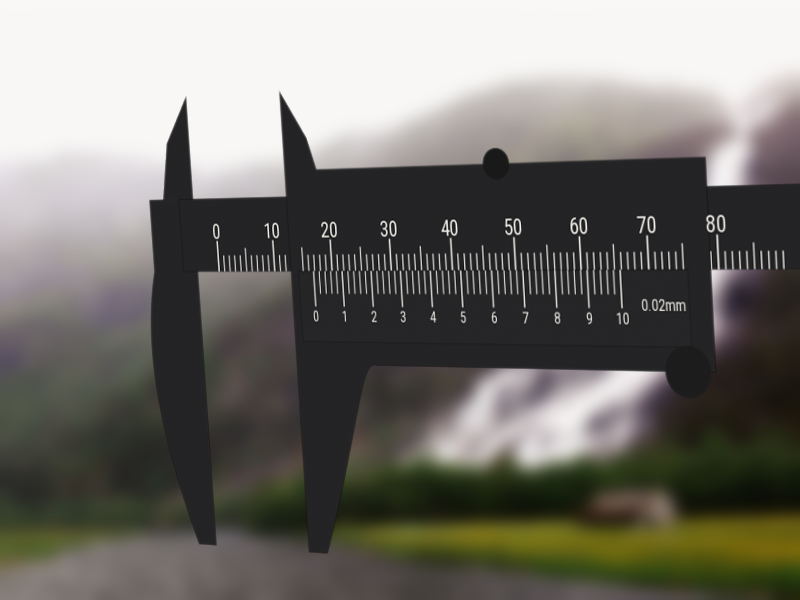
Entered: 16.8 mm
